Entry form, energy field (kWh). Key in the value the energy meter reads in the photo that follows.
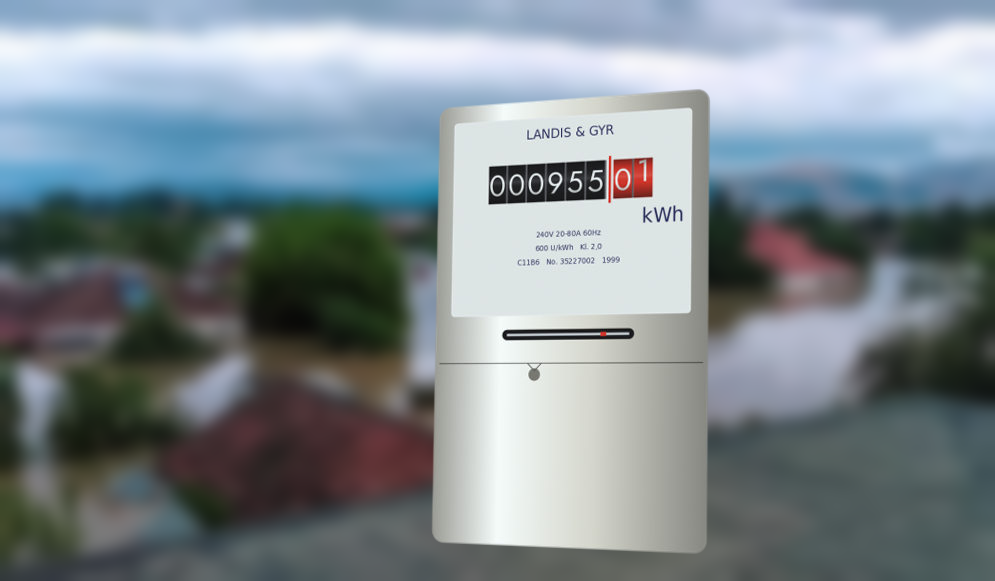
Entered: 955.01 kWh
